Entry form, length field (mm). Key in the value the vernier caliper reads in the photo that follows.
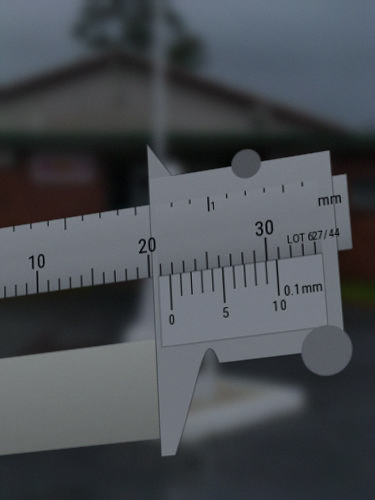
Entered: 21.8 mm
